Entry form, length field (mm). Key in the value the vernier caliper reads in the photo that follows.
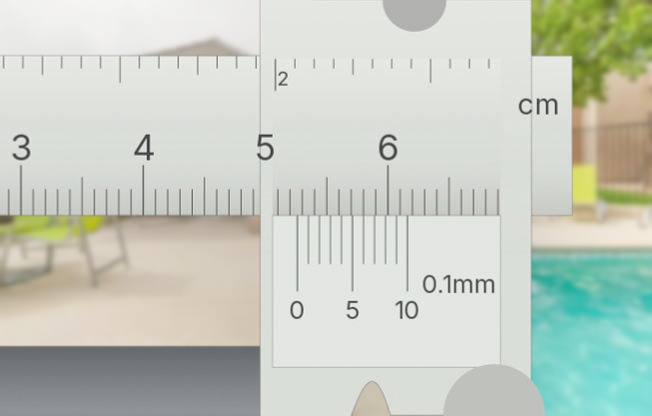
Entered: 52.6 mm
